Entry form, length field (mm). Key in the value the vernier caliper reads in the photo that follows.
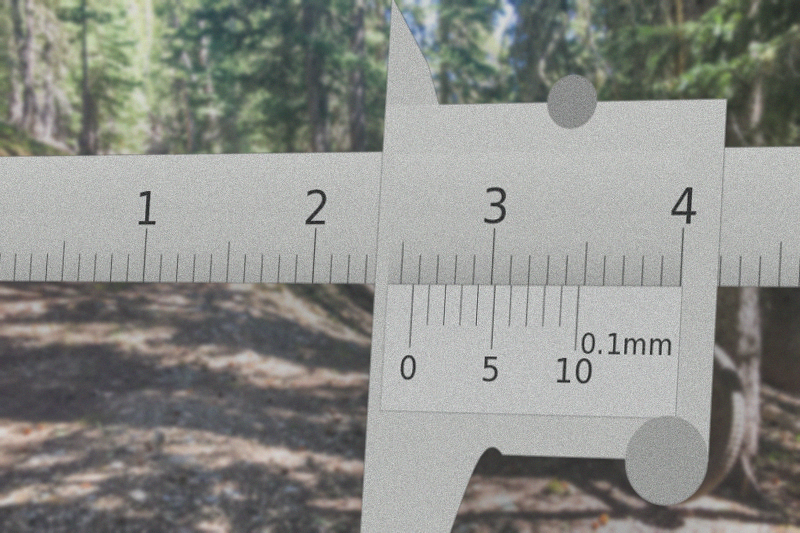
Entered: 25.7 mm
